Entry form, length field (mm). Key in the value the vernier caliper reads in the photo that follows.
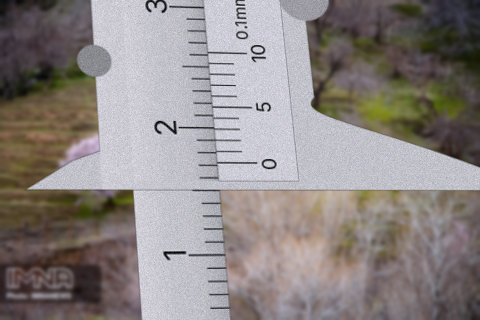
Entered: 17.2 mm
